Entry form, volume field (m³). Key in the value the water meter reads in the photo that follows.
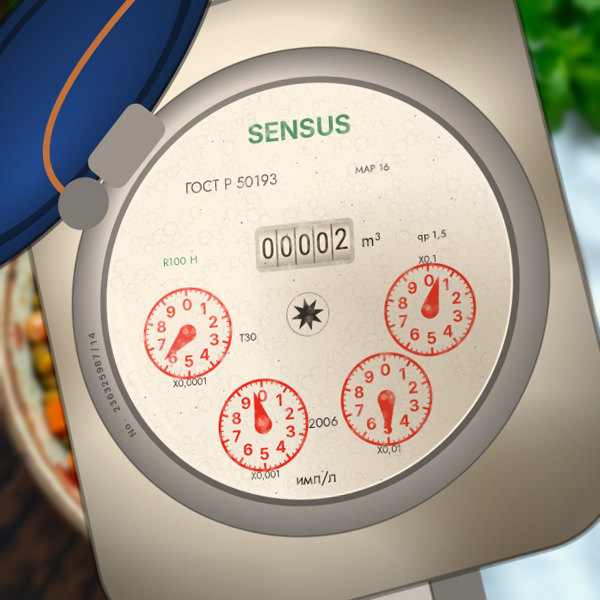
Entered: 2.0496 m³
